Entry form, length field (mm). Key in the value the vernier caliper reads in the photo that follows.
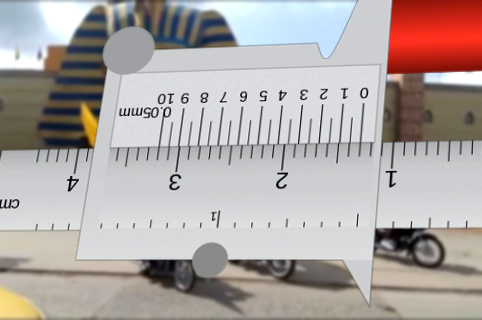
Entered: 13.0 mm
